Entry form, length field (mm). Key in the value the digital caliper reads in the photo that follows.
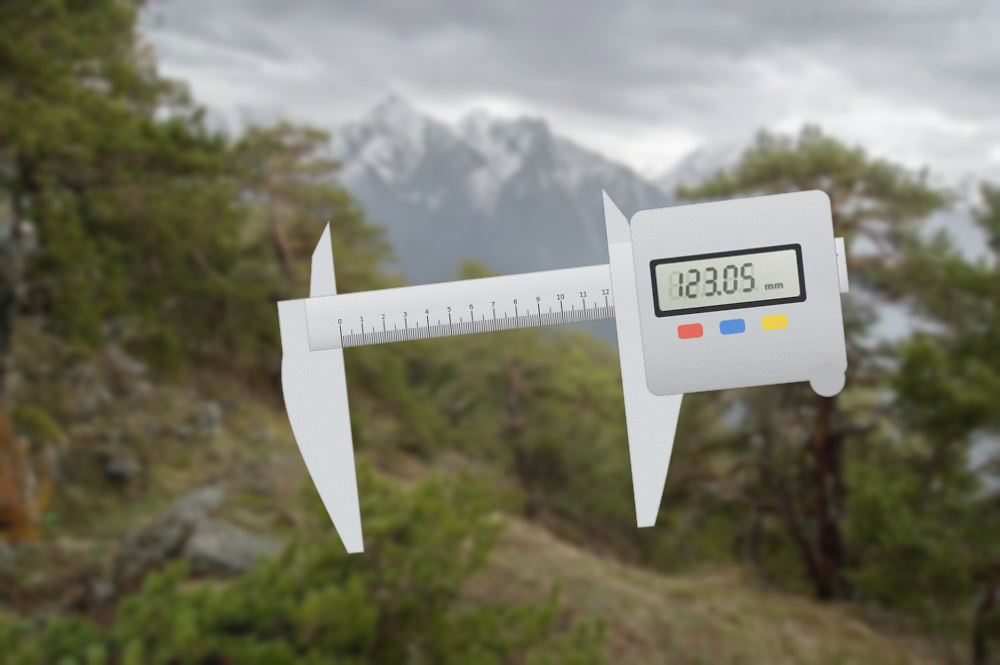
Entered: 123.05 mm
